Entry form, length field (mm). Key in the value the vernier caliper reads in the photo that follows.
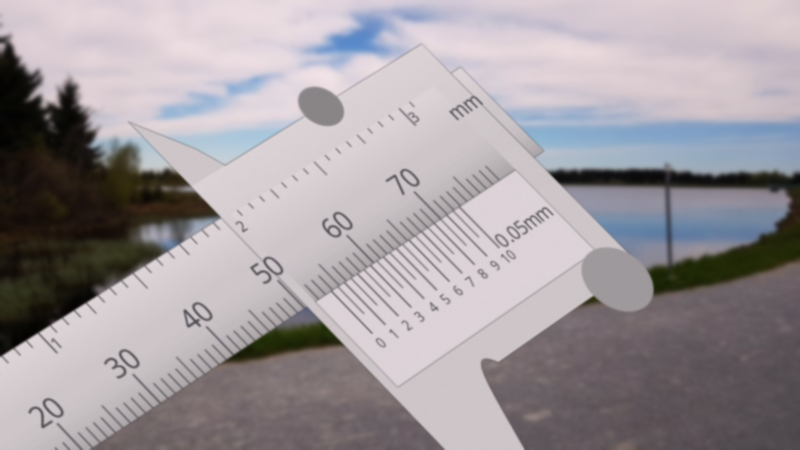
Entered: 53.8 mm
